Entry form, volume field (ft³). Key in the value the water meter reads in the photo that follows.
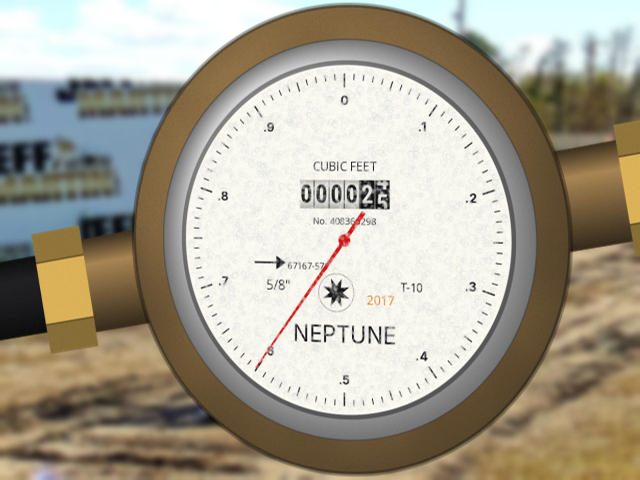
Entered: 24.60 ft³
